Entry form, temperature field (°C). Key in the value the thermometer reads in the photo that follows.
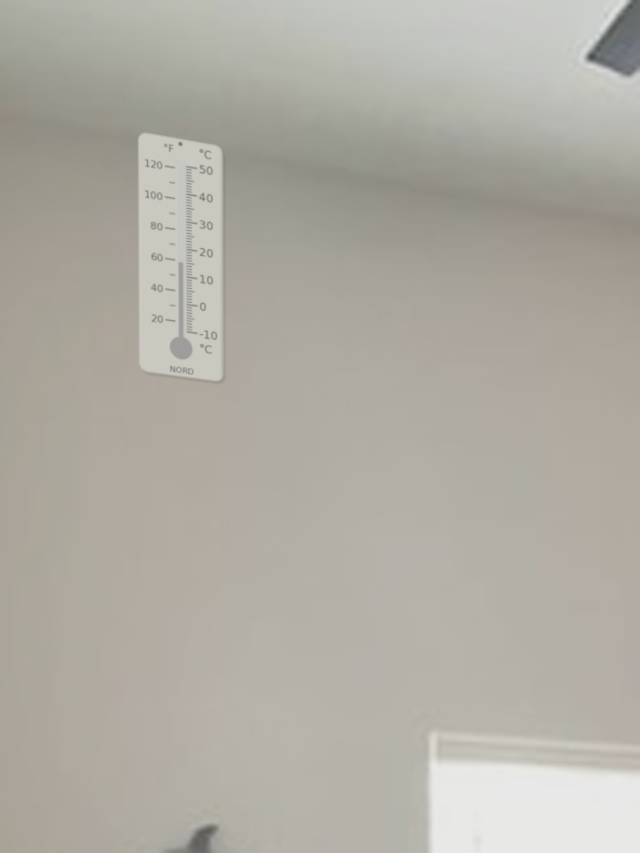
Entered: 15 °C
